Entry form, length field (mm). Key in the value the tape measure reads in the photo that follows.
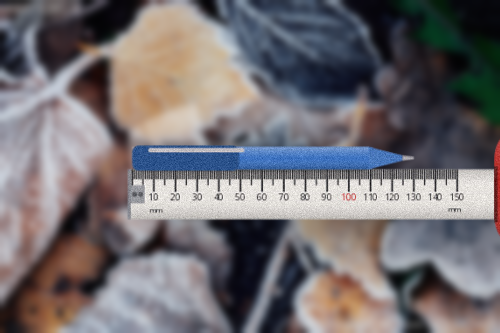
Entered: 130 mm
